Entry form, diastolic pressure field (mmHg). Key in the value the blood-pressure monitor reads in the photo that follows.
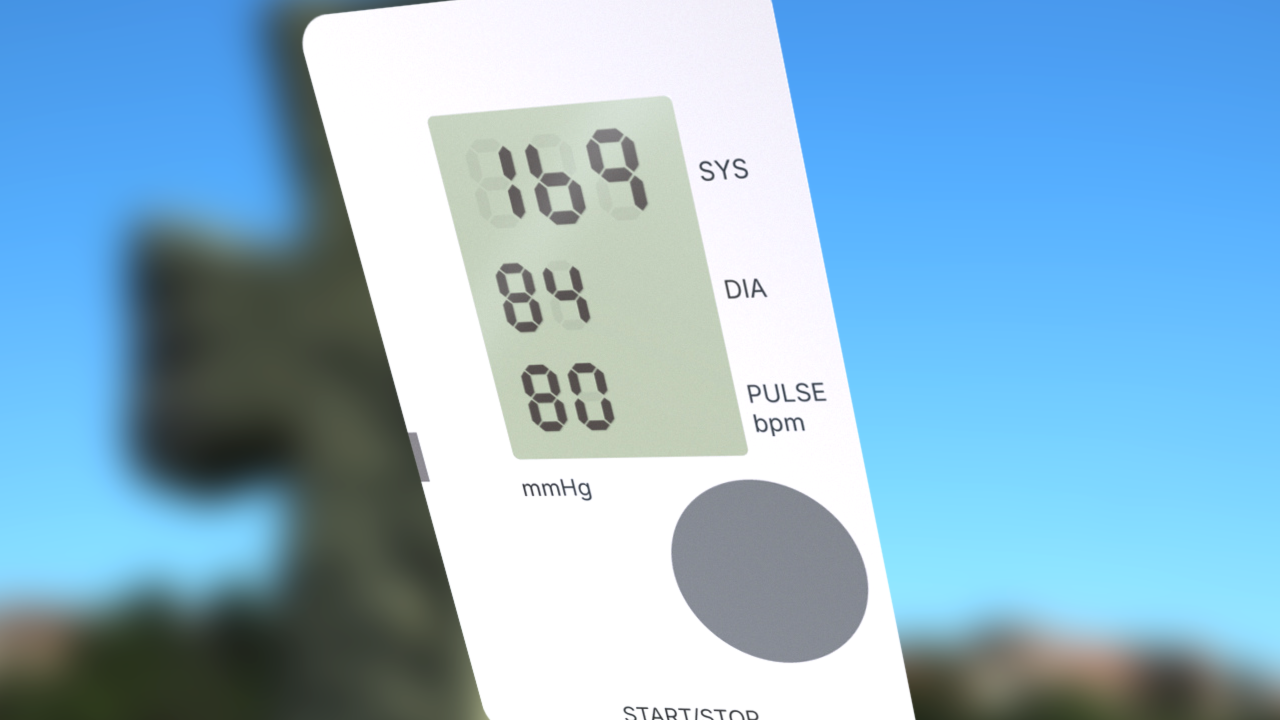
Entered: 84 mmHg
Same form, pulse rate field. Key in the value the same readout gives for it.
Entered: 80 bpm
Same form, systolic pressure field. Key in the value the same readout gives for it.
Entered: 169 mmHg
